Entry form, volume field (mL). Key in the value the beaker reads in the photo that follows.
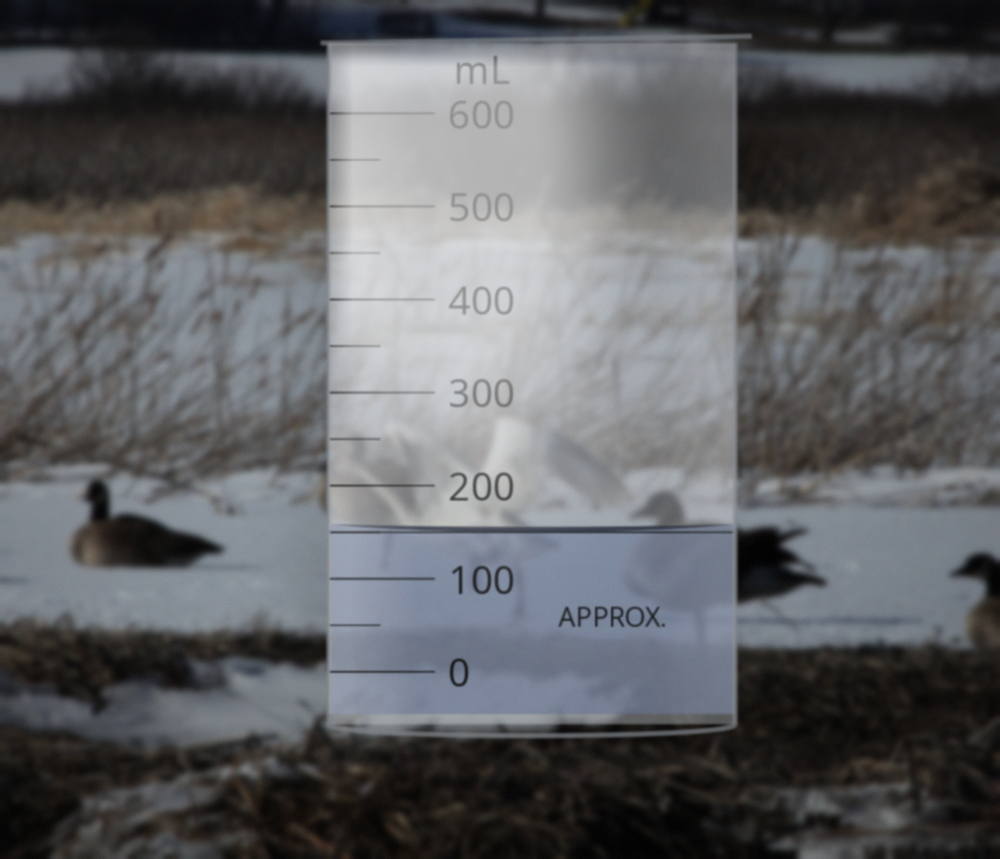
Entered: 150 mL
